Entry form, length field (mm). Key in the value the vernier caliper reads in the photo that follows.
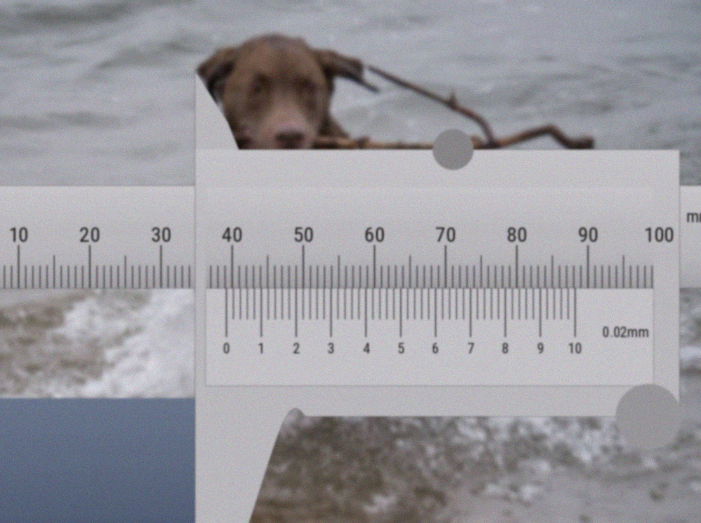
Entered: 39.2 mm
